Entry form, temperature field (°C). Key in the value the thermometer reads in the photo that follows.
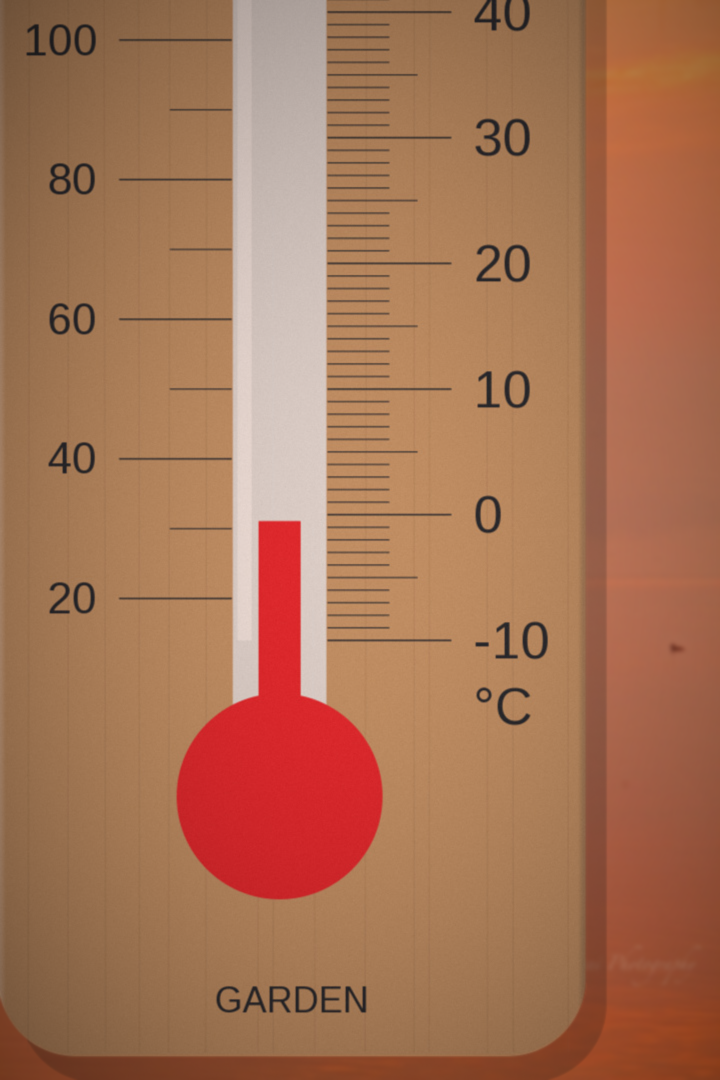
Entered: -0.5 °C
